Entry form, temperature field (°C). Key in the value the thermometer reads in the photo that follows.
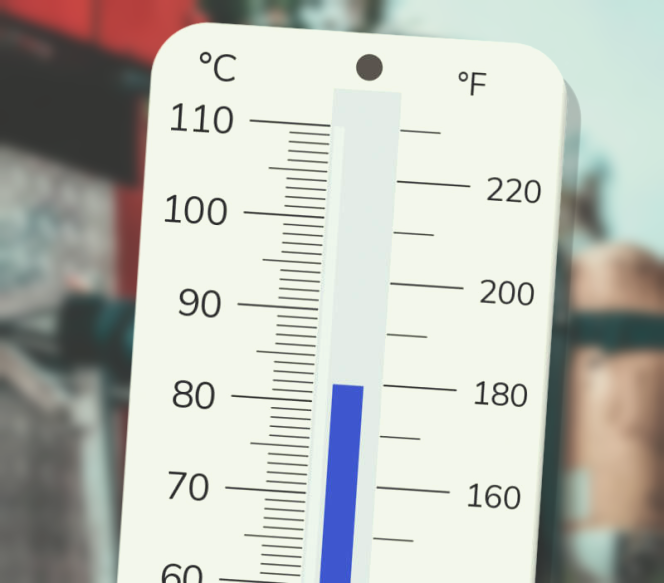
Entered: 82 °C
